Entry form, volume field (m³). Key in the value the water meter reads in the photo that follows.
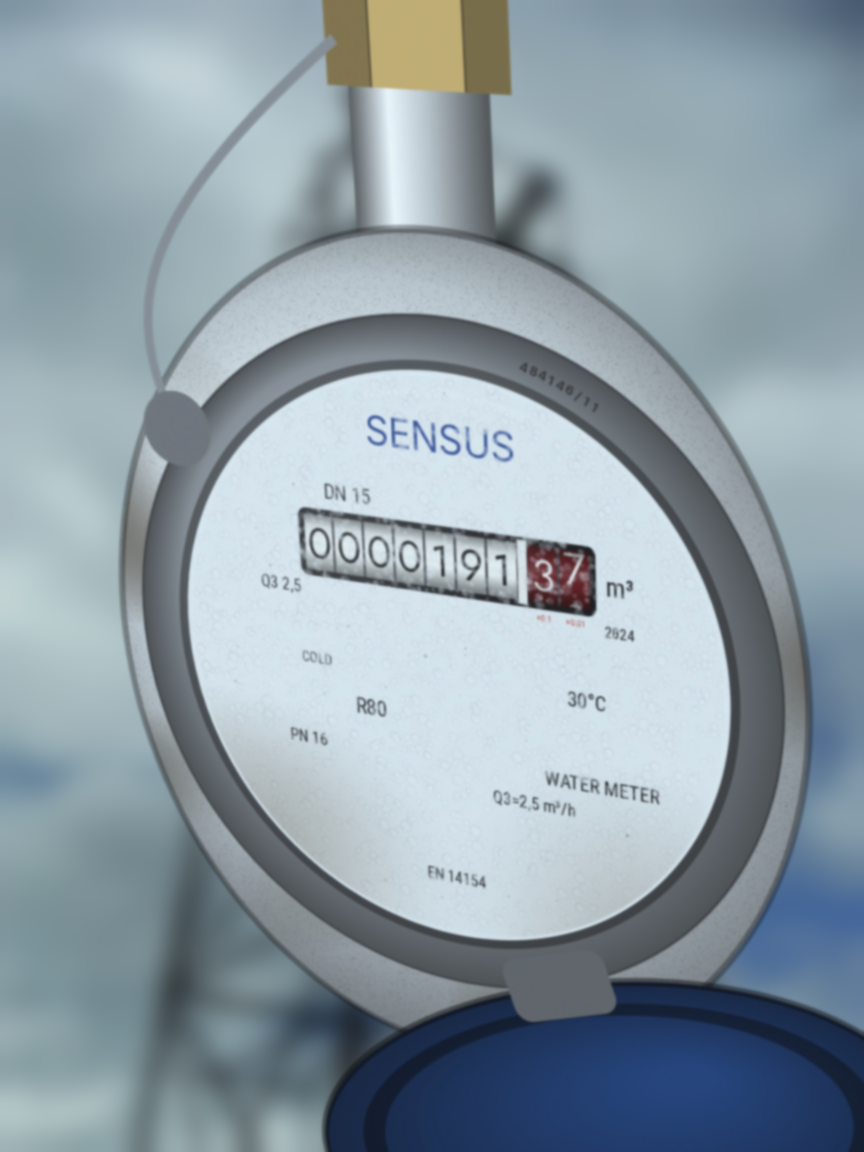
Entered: 191.37 m³
